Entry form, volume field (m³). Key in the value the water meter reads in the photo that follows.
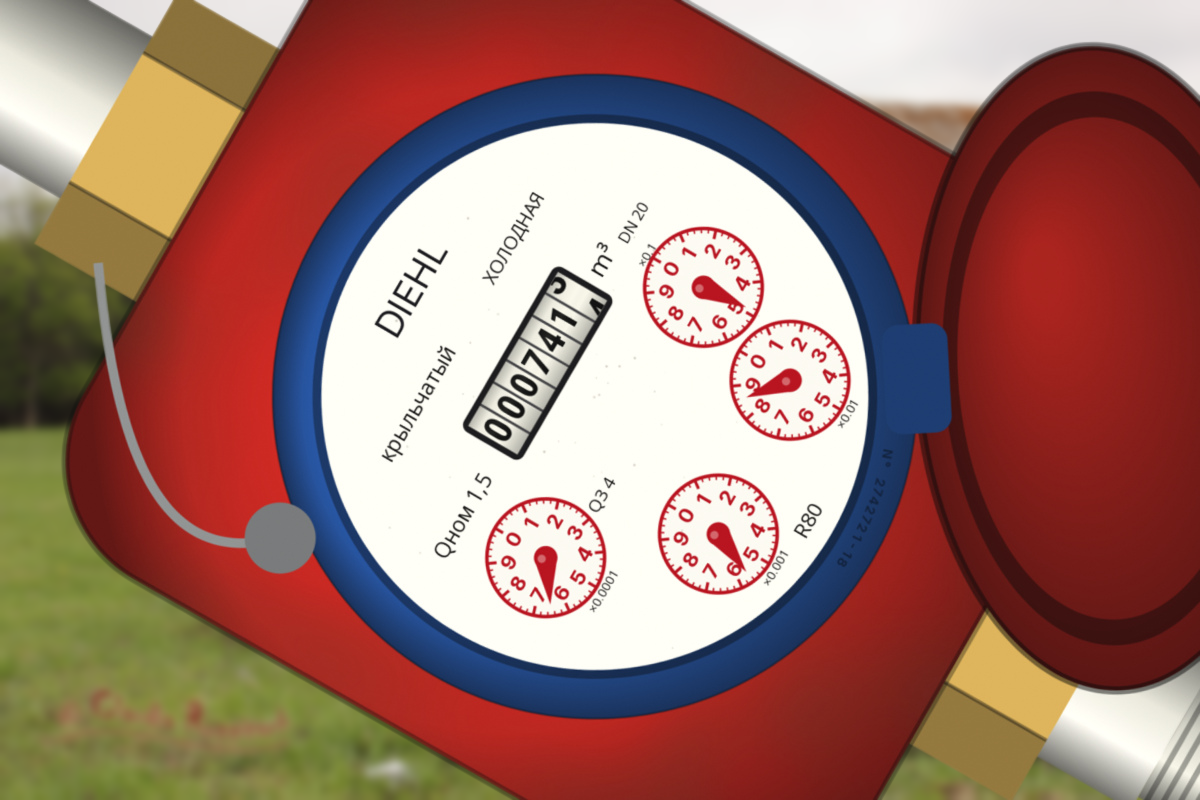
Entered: 7413.4856 m³
